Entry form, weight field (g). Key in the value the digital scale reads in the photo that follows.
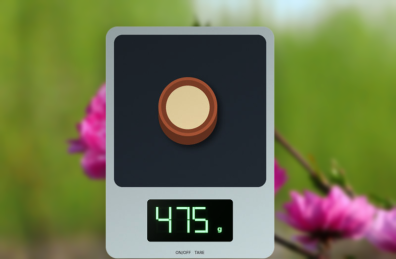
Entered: 475 g
